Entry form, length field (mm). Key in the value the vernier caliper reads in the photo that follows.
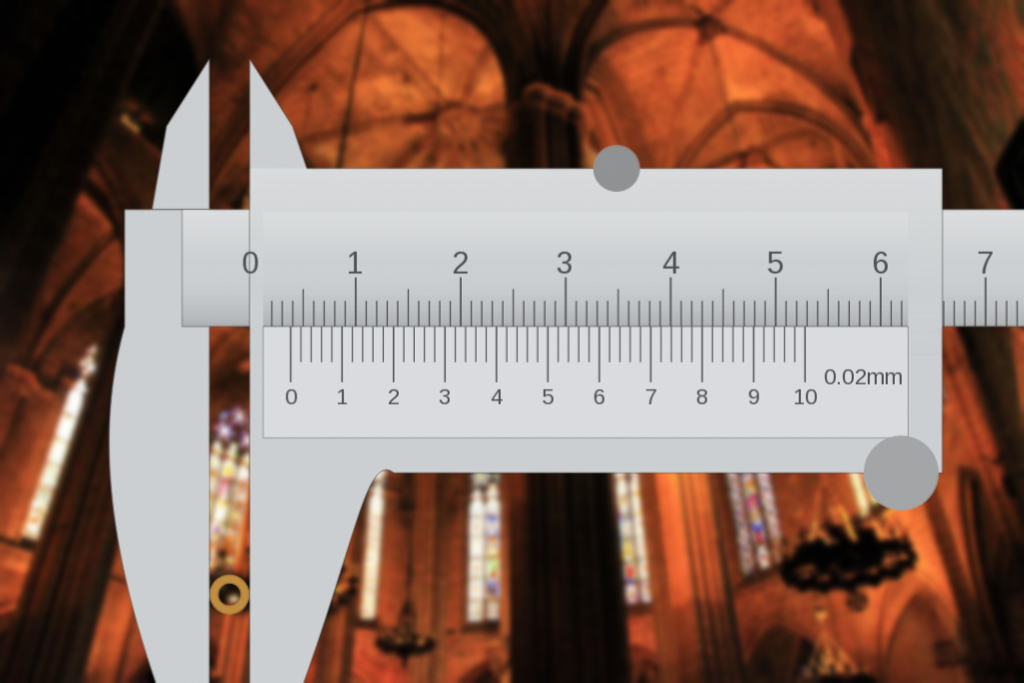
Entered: 3.8 mm
